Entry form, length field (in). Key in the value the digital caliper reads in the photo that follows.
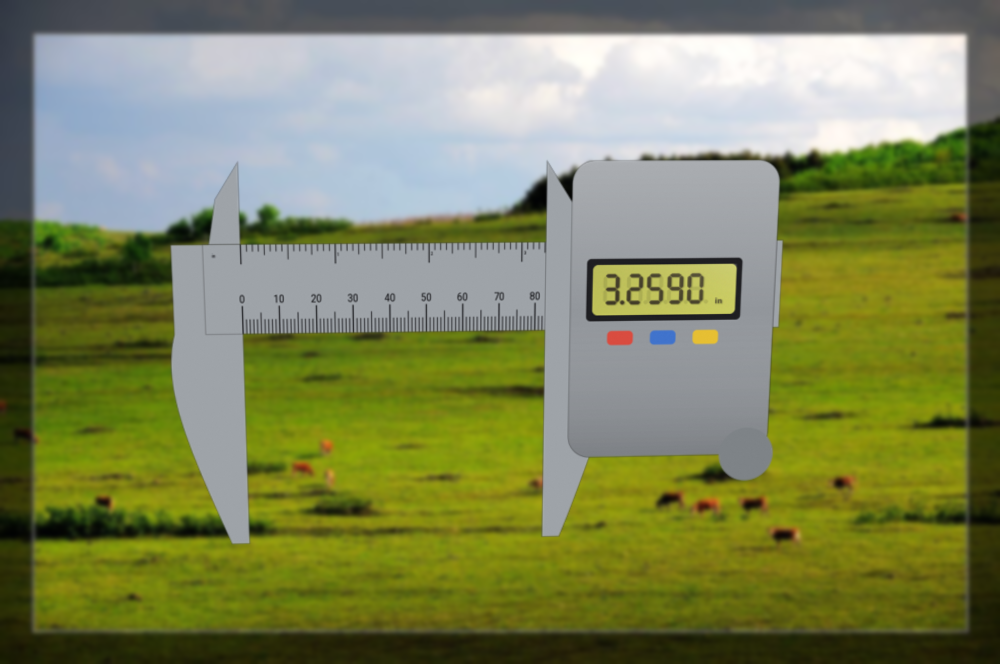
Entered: 3.2590 in
